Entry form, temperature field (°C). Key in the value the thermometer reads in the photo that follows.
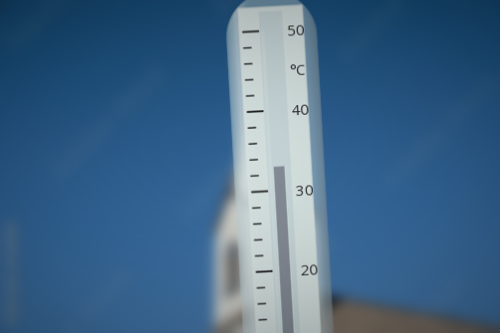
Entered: 33 °C
